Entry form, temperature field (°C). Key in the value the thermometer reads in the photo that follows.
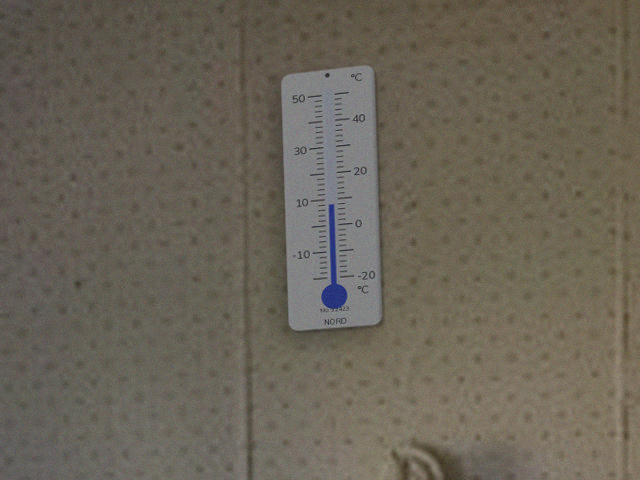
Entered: 8 °C
